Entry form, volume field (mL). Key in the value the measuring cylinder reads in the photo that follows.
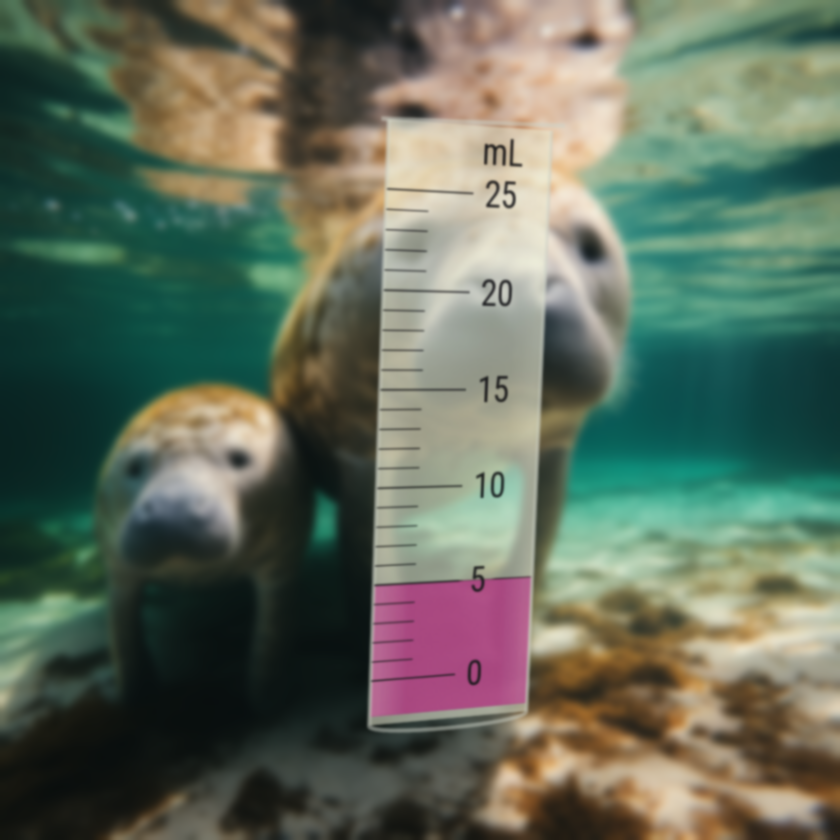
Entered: 5 mL
